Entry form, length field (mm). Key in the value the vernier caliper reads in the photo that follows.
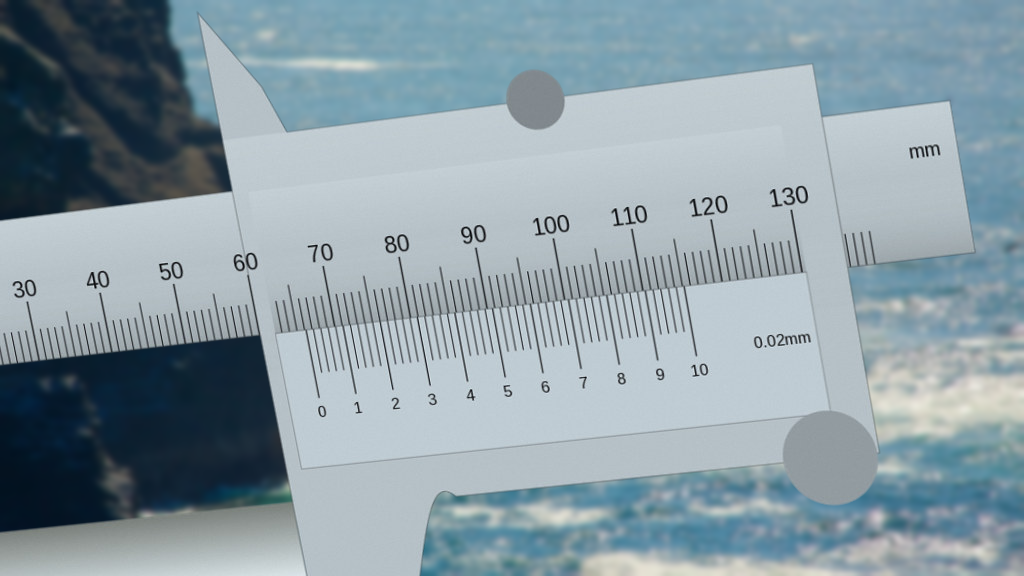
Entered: 66.2 mm
